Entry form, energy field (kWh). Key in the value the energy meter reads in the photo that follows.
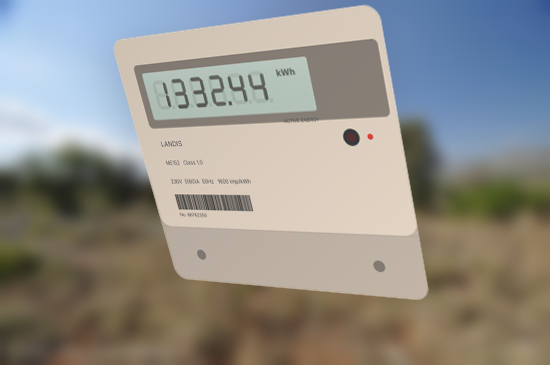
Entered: 1332.44 kWh
